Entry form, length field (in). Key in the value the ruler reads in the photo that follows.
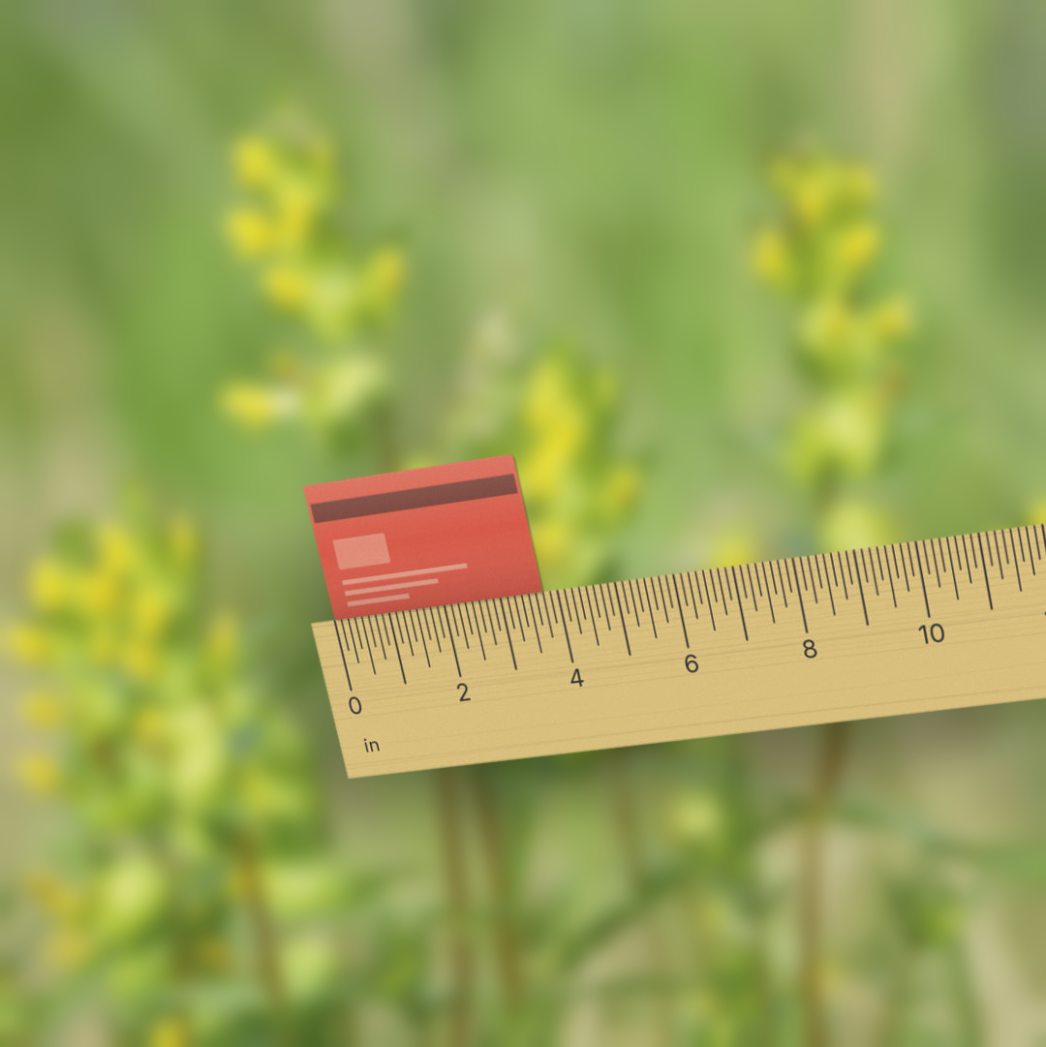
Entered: 3.75 in
